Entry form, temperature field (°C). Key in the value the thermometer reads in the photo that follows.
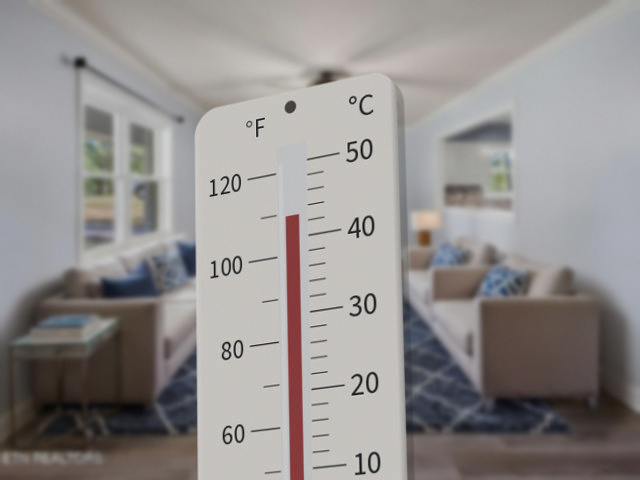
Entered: 43 °C
